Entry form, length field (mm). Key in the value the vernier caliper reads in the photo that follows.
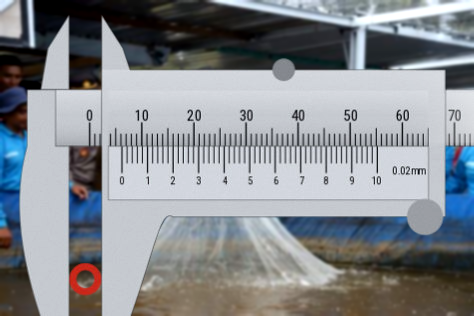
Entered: 6.2 mm
